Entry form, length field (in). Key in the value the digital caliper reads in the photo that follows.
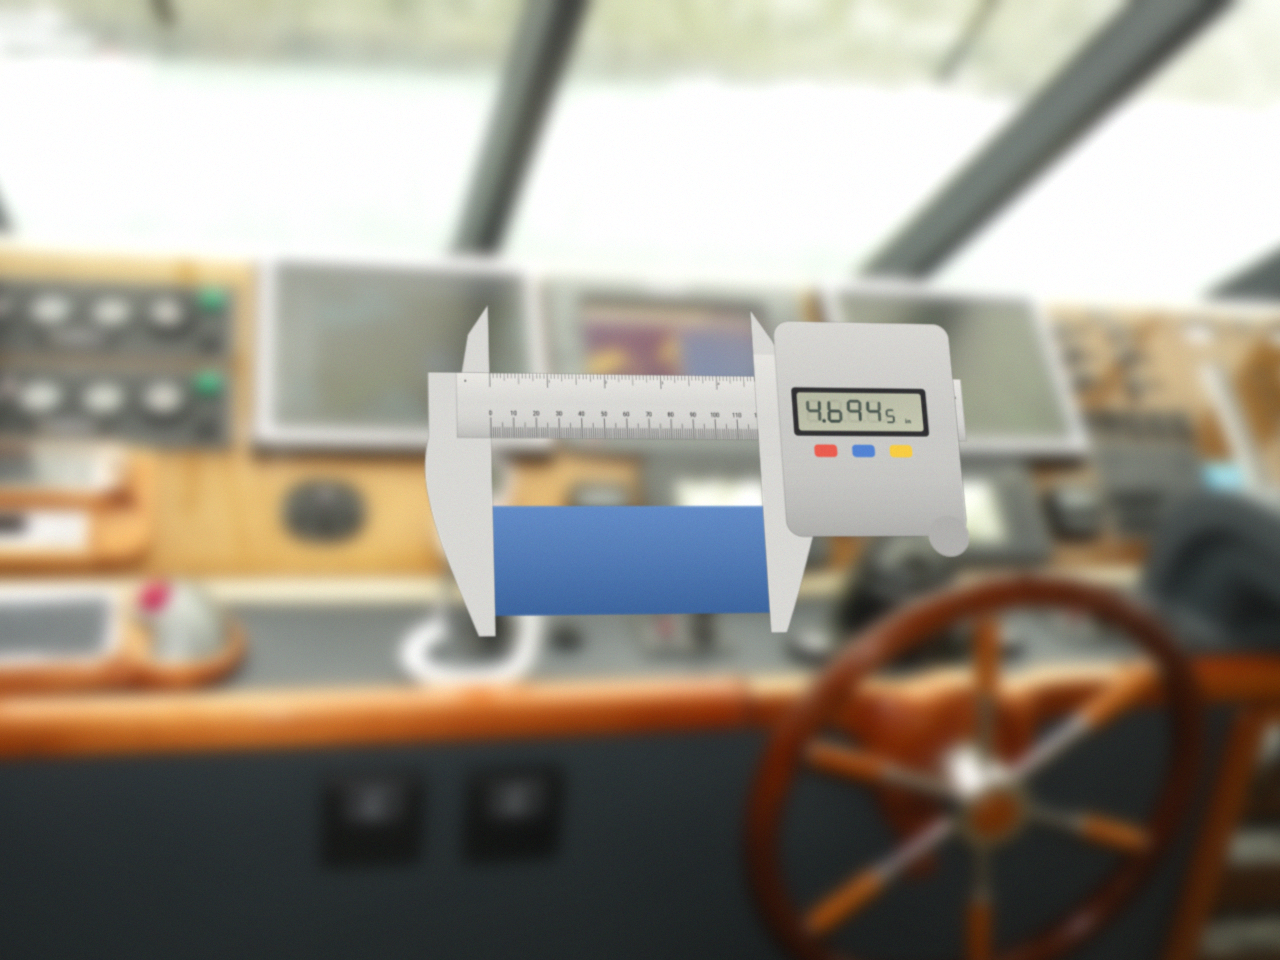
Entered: 4.6945 in
